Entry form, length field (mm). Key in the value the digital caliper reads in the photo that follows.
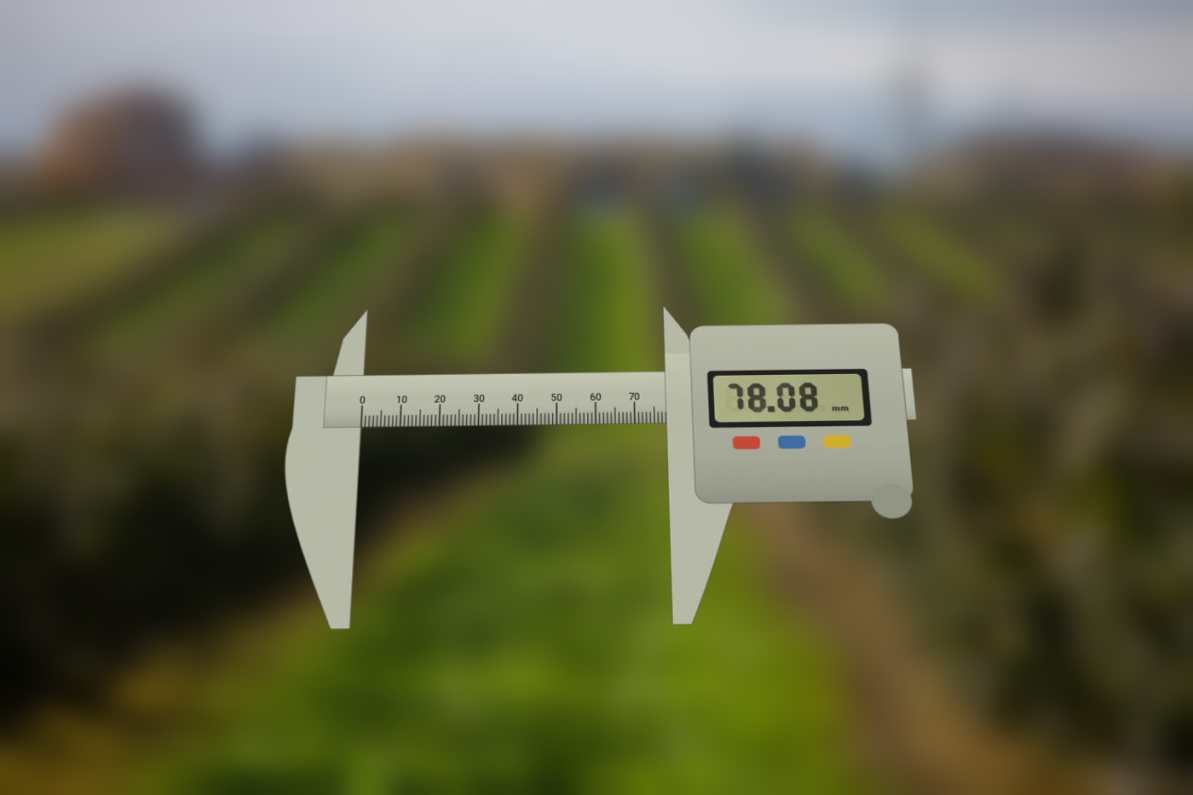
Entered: 78.08 mm
